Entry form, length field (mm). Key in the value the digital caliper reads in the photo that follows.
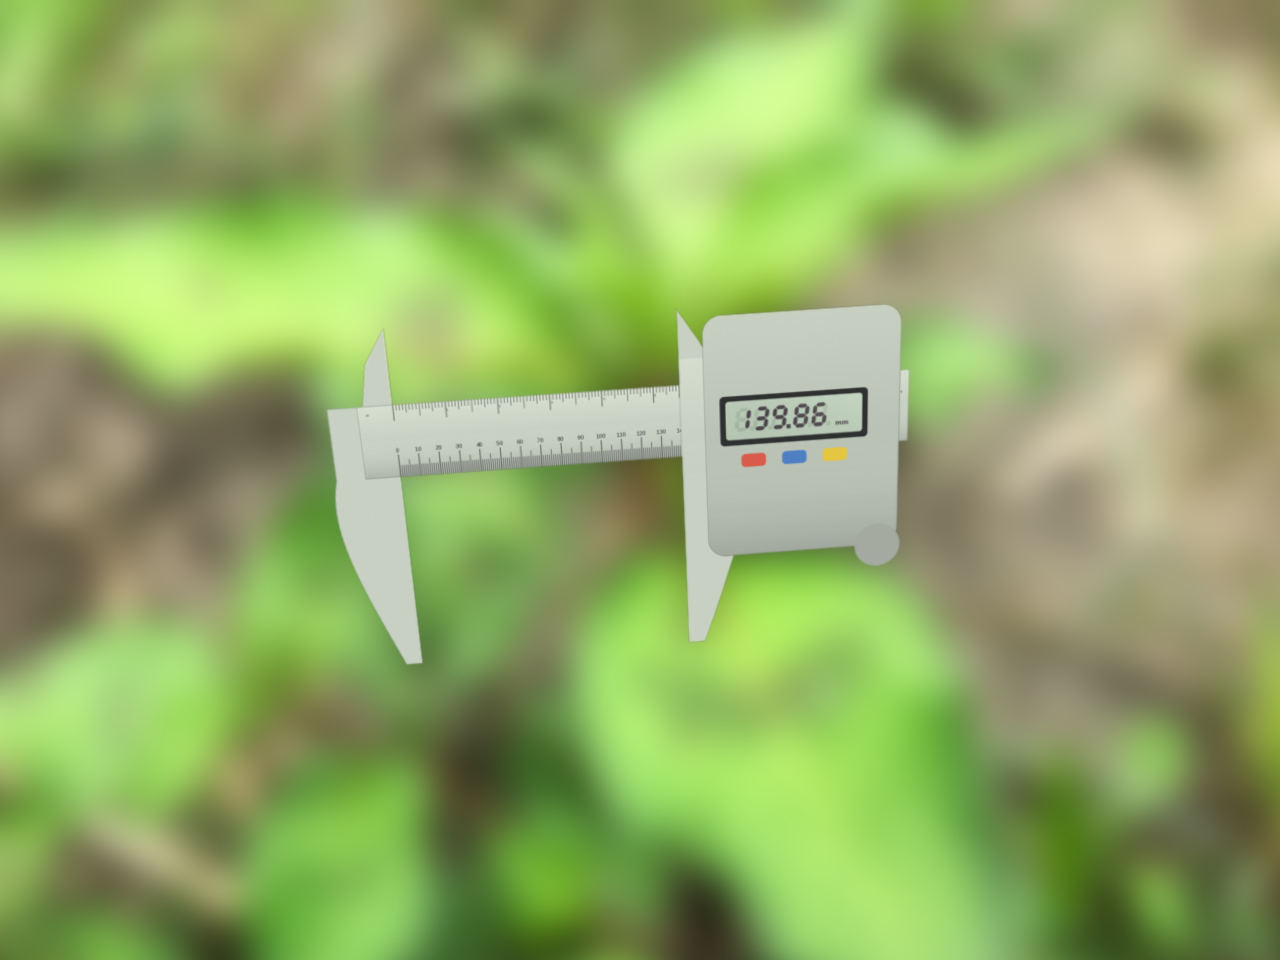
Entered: 139.86 mm
